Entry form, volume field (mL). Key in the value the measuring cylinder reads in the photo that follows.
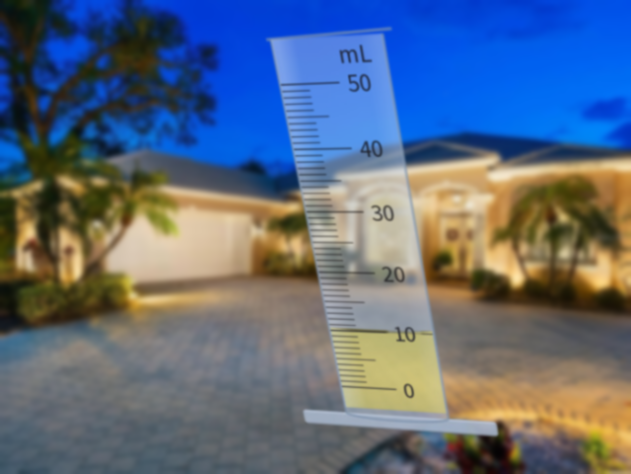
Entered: 10 mL
